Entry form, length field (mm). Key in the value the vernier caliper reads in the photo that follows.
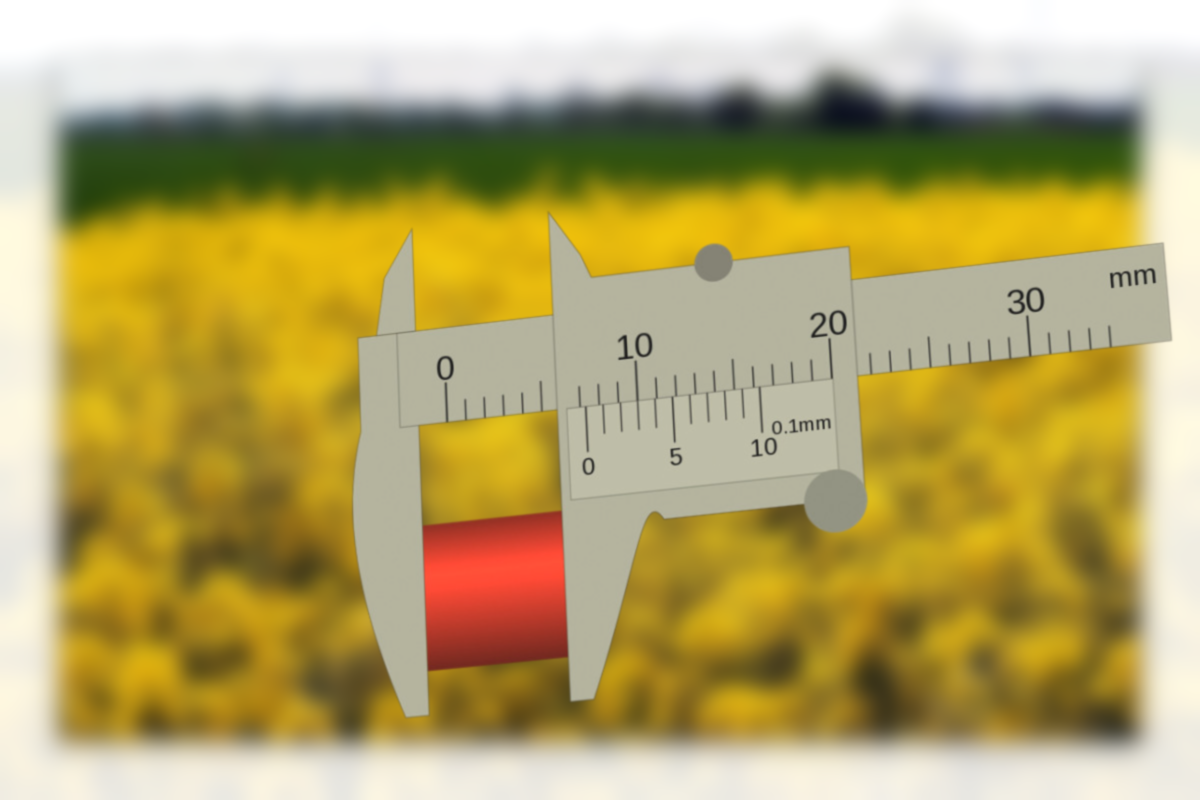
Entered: 7.3 mm
